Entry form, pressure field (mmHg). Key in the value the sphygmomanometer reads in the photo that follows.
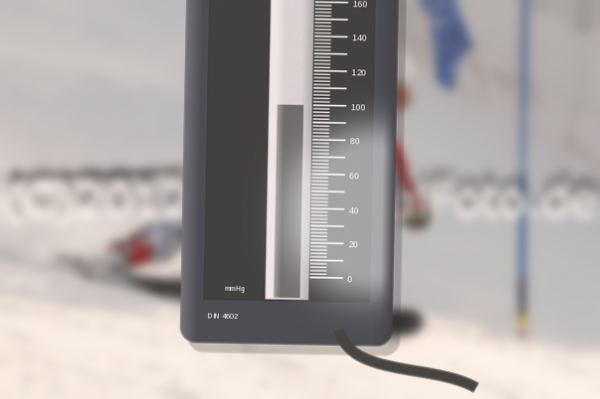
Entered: 100 mmHg
